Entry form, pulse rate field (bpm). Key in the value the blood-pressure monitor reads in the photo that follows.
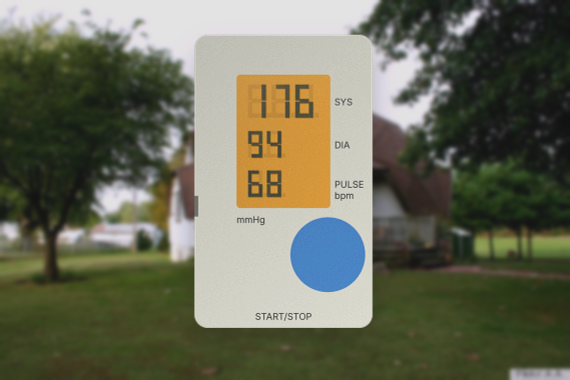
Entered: 68 bpm
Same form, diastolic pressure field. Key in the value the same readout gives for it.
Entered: 94 mmHg
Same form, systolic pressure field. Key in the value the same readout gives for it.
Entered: 176 mmHg
